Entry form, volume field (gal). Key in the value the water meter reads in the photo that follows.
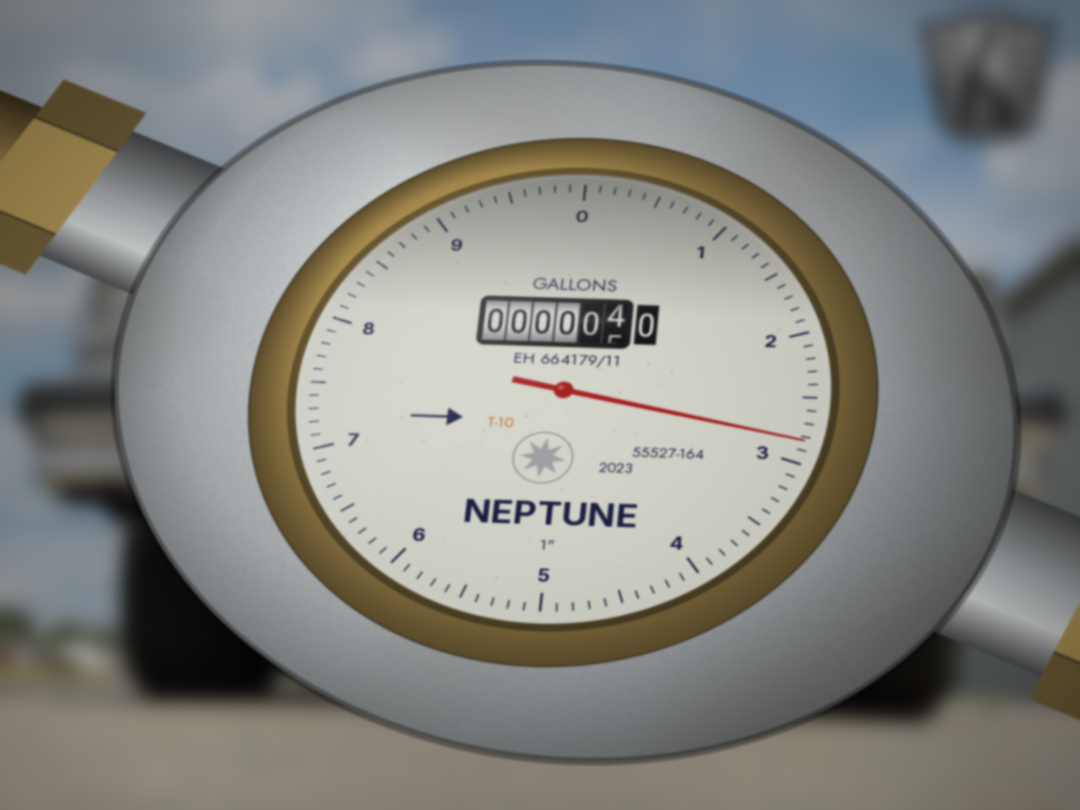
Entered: 42.8 gal
